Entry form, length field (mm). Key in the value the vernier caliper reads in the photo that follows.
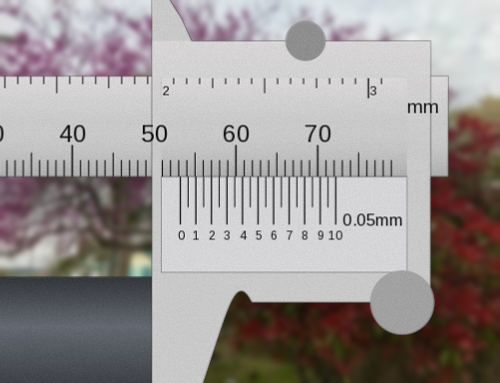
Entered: 53.2 mm
